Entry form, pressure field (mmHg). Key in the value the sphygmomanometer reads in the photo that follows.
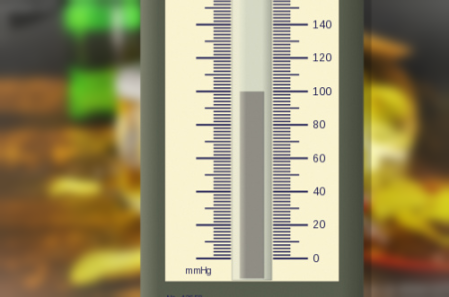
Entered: 100 mmHg
